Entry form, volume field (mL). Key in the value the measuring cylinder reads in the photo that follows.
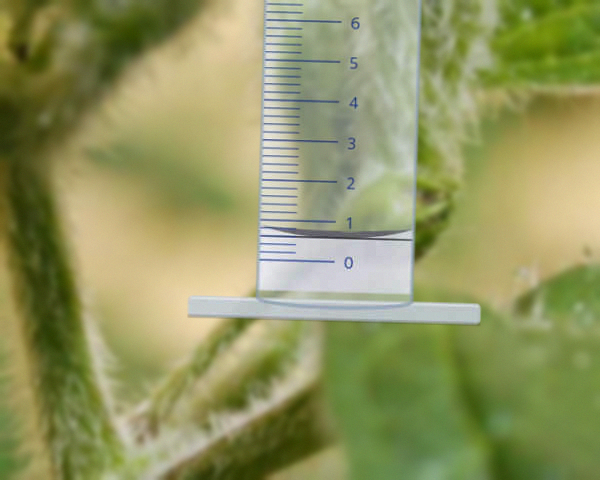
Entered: 0.6 mL
